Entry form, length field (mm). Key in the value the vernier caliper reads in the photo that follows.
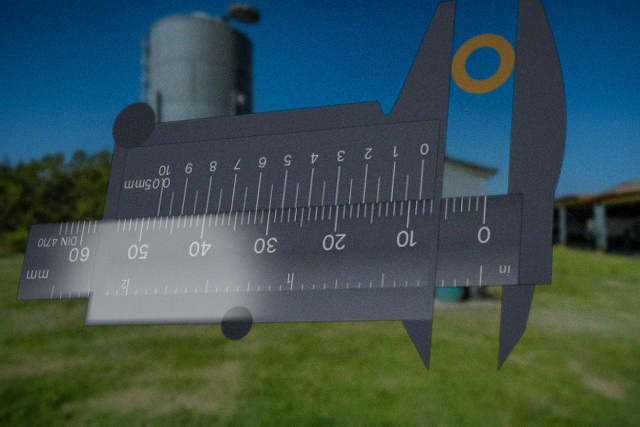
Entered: 8.6 mm
